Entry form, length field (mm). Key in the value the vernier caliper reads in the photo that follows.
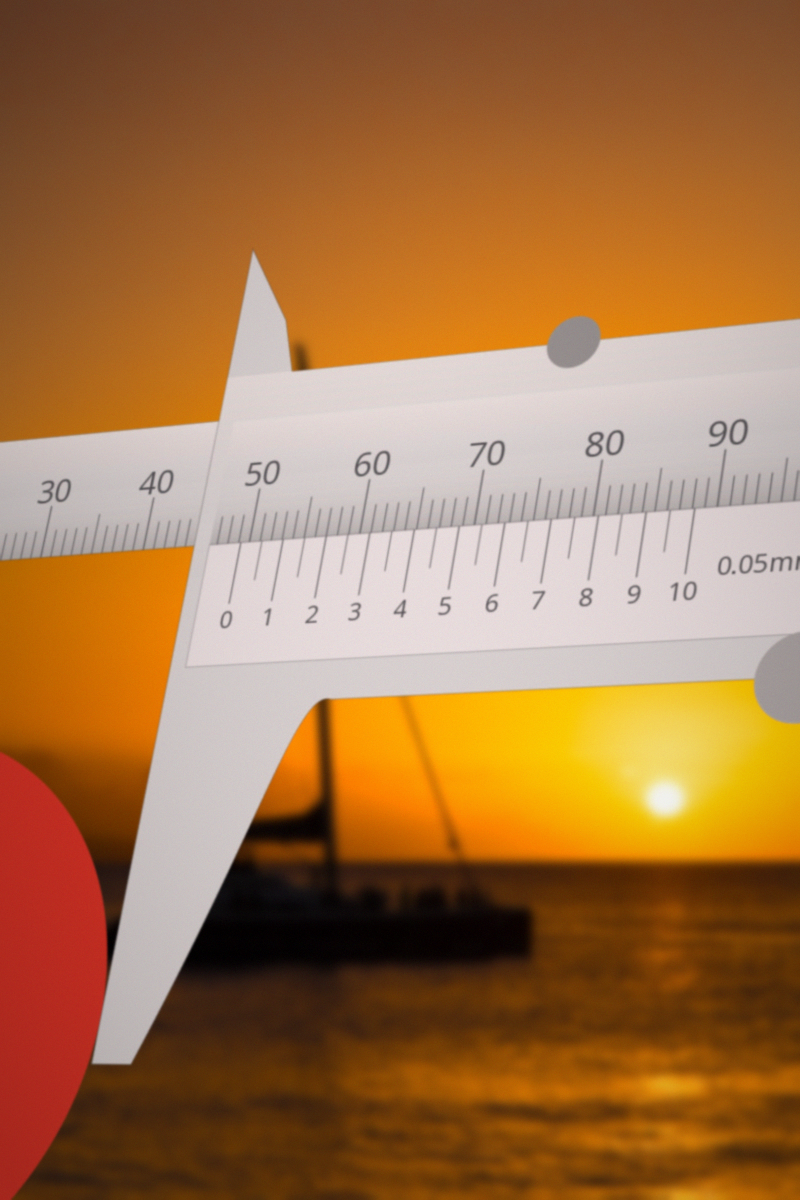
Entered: 49.2 mm
